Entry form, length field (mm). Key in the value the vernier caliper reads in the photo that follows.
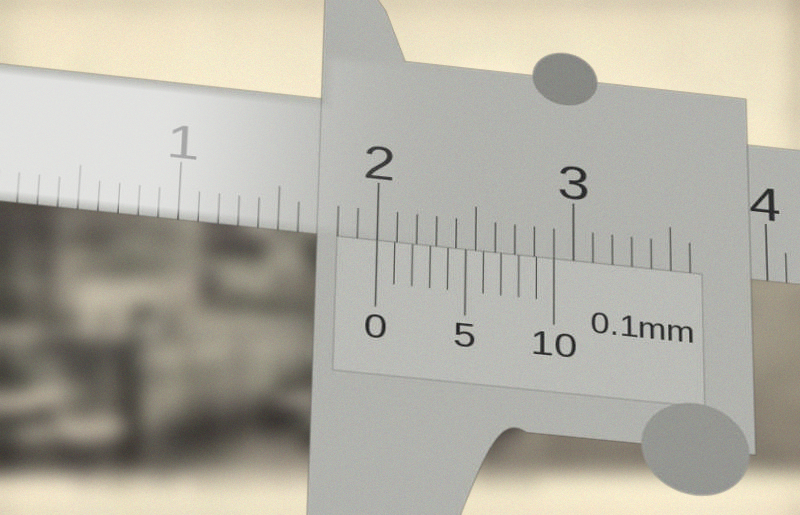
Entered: 20.0 mm
